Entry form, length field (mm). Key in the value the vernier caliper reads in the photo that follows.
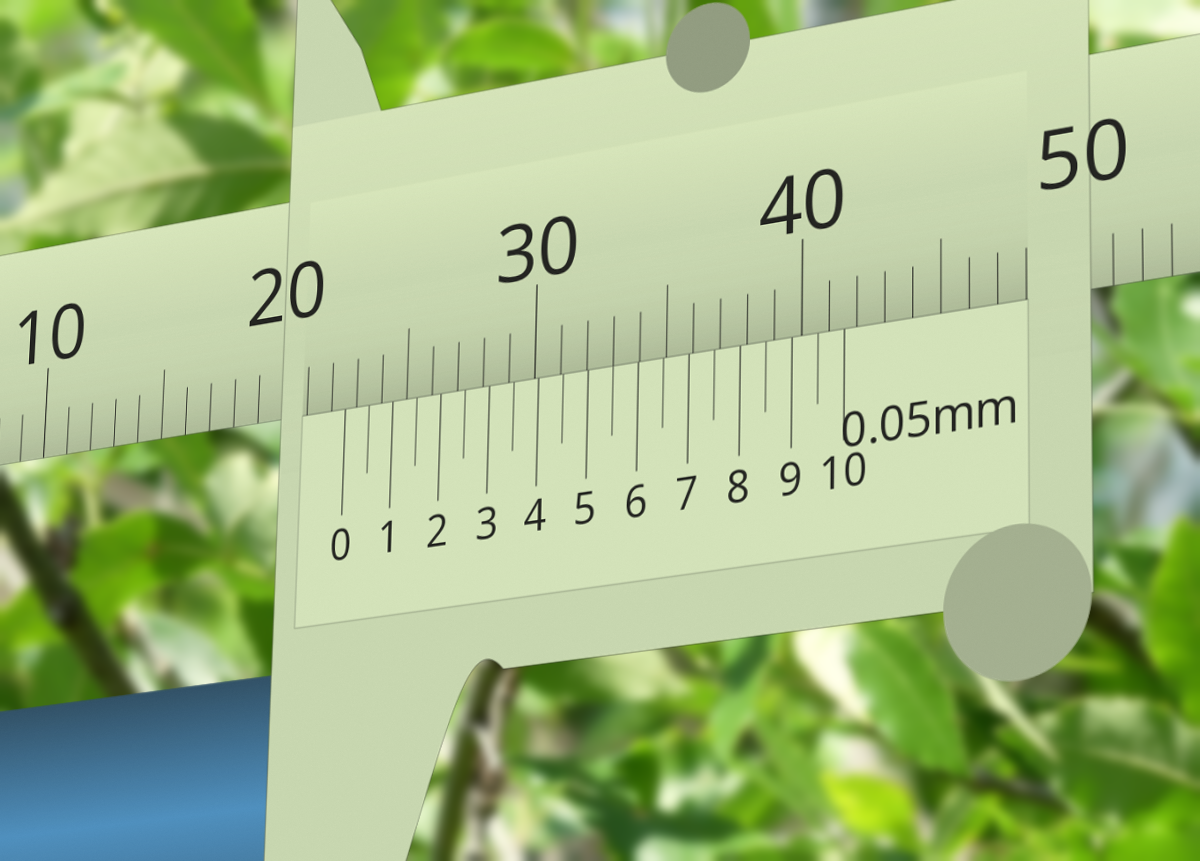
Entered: 22.55 mm
